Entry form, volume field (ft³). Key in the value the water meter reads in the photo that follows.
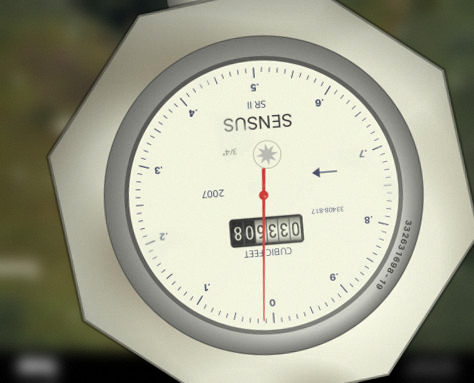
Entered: 33608.01 ft³
